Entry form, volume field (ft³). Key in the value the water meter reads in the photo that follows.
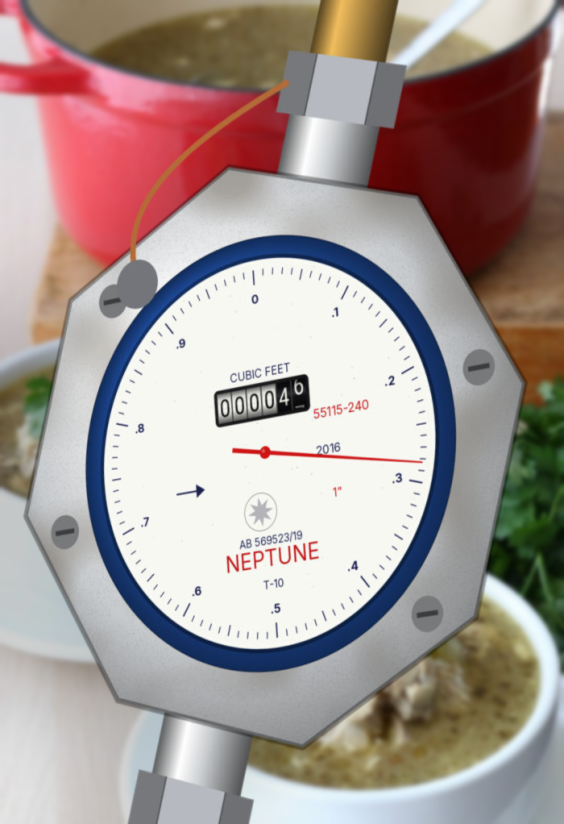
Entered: 46.28 ft³
